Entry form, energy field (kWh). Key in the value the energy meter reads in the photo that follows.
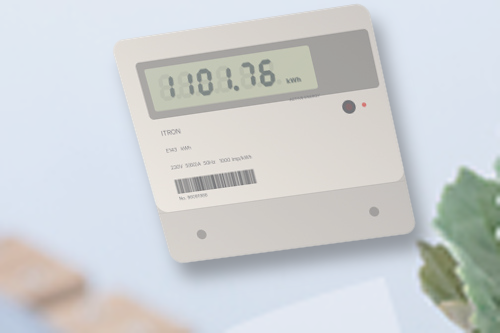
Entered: 1101.76 kWh
